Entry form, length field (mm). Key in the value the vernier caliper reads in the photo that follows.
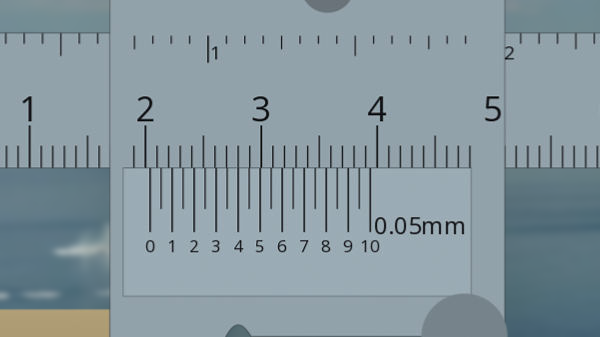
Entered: 20.4 mm
